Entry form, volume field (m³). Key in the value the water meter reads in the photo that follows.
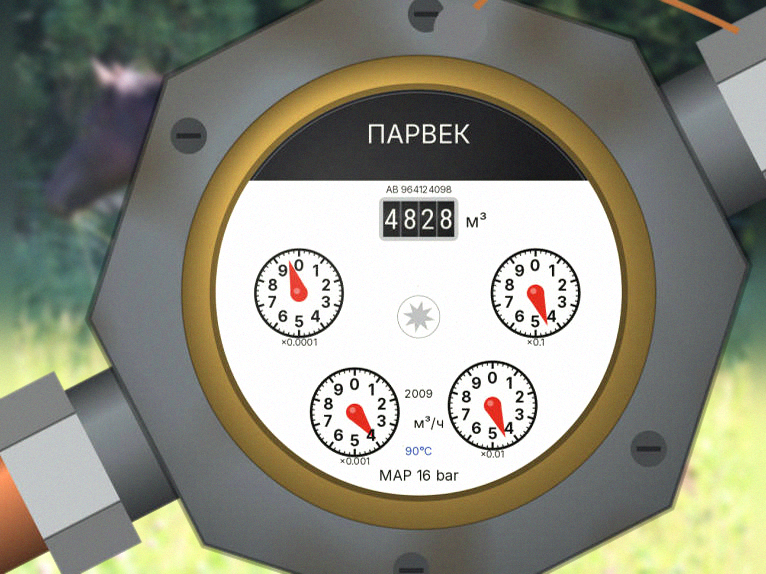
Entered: 4828.4439 m³
